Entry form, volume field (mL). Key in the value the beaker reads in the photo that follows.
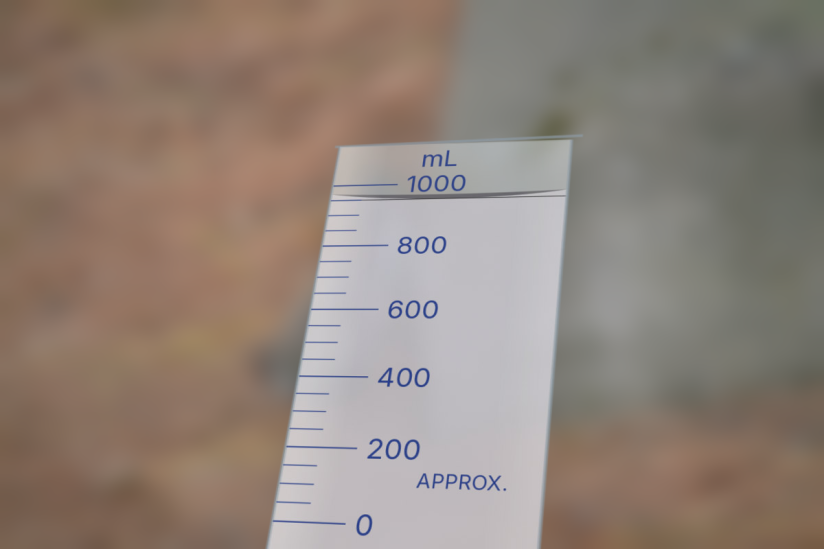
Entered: 950 mL
